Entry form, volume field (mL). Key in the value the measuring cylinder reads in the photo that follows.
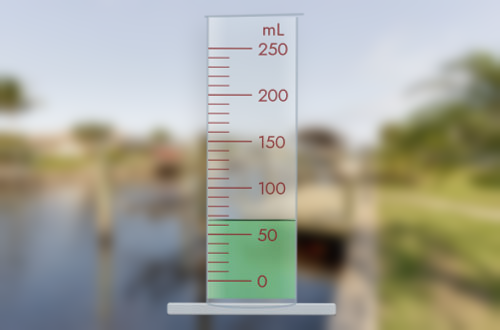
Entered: 65 mL
